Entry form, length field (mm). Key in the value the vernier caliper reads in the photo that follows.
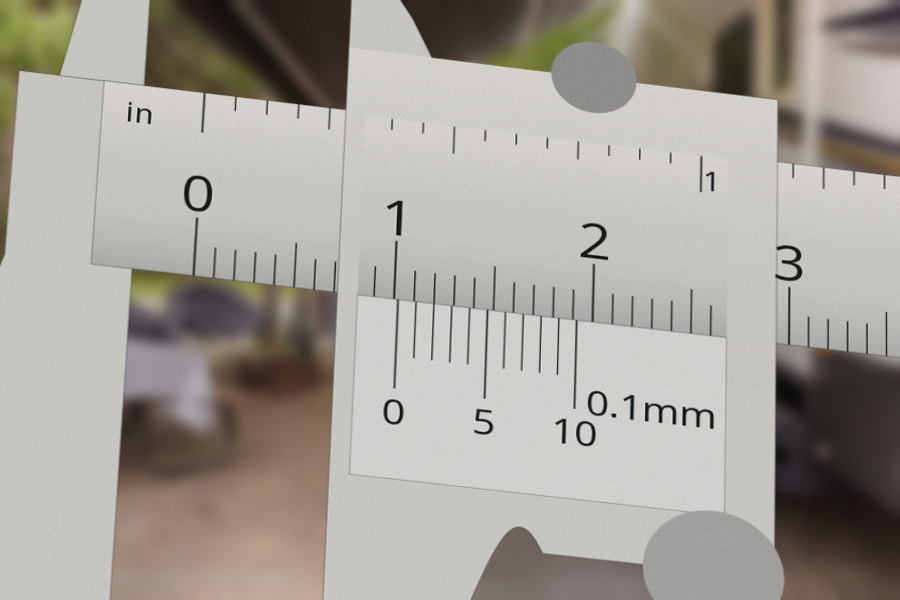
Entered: 10.2 mm
